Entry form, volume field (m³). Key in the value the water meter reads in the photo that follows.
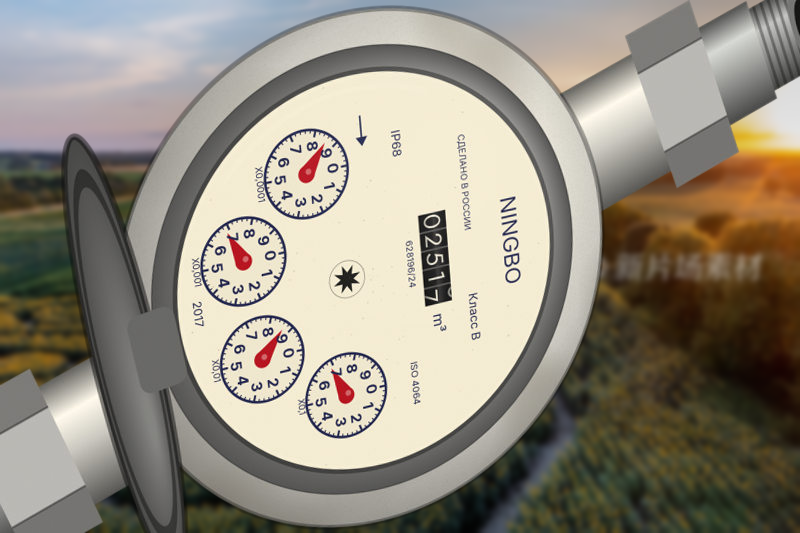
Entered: 2516.6868 m³
